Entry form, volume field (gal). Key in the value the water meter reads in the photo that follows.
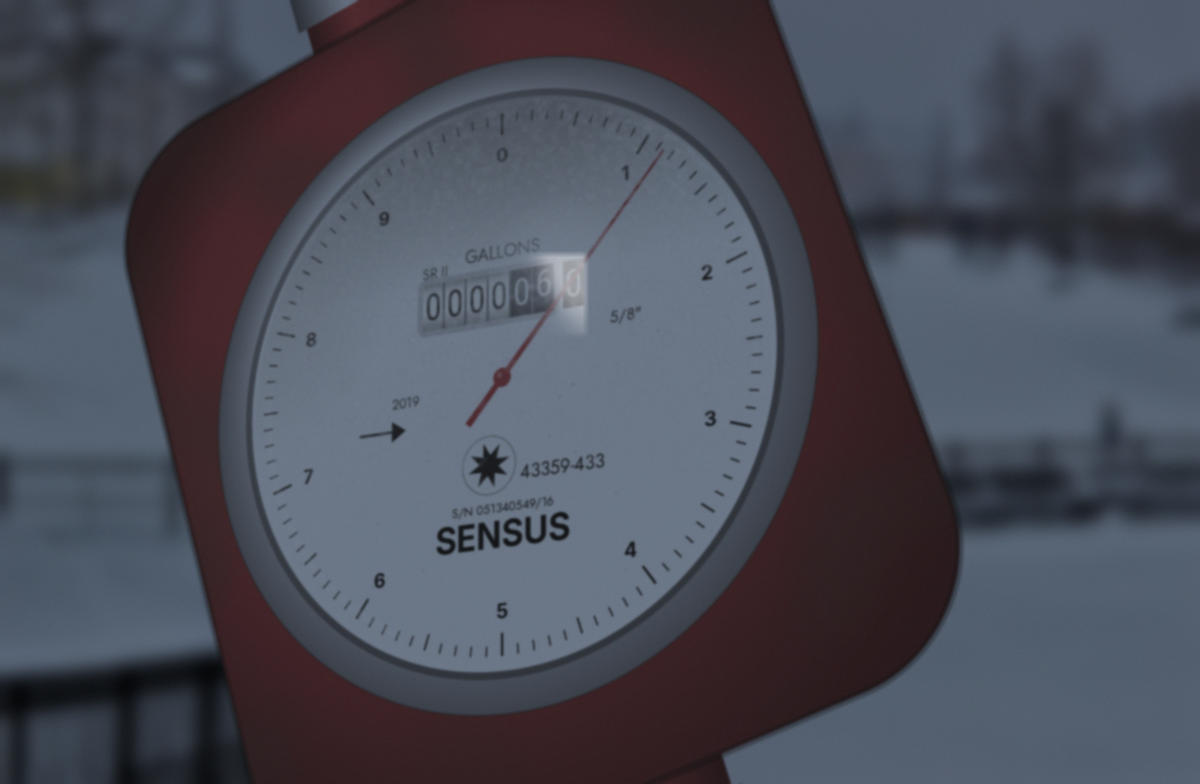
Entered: 61.1 gal
